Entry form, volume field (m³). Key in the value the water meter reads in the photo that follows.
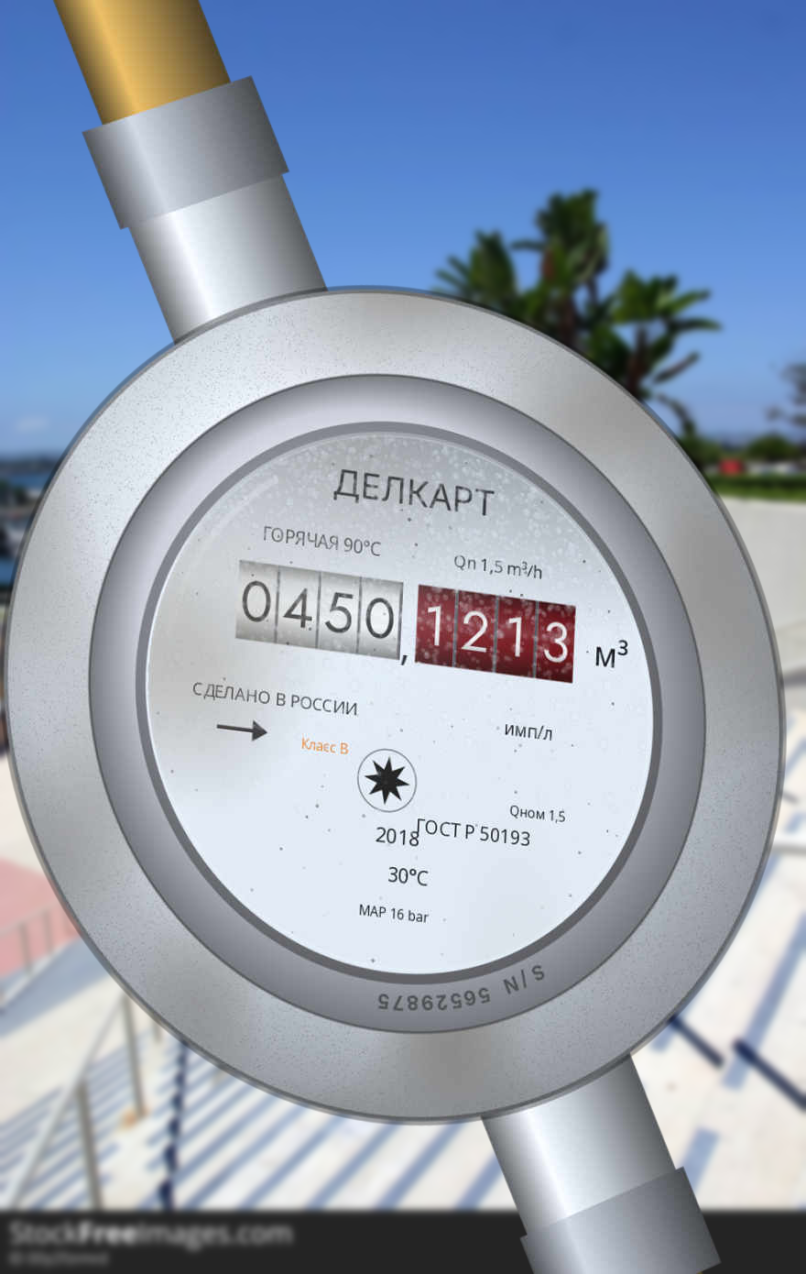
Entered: 450.1213 m³
